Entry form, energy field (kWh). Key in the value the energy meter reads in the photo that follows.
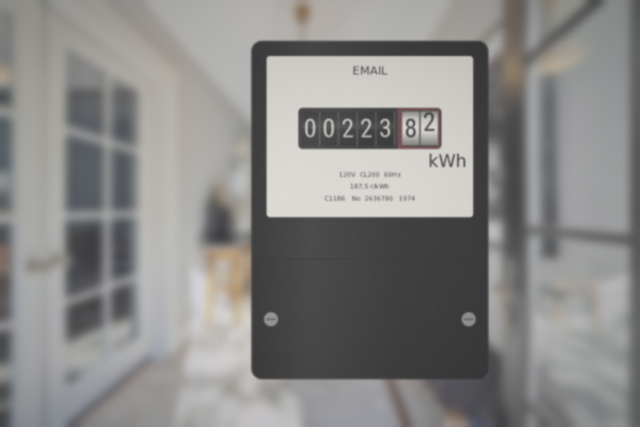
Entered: 223.82 kWh
